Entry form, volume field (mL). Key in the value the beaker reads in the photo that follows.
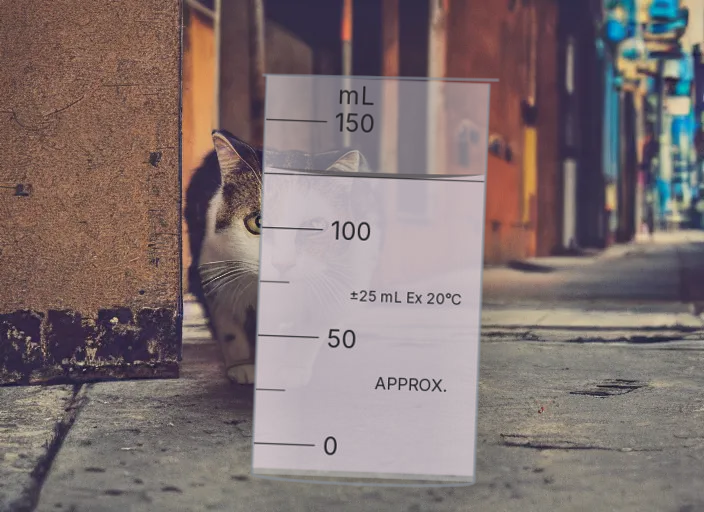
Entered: 125 mL
